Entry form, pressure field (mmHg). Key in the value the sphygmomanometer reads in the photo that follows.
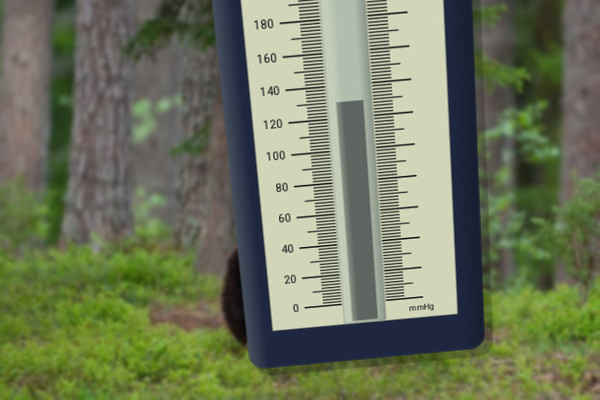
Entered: 130 mmHg
